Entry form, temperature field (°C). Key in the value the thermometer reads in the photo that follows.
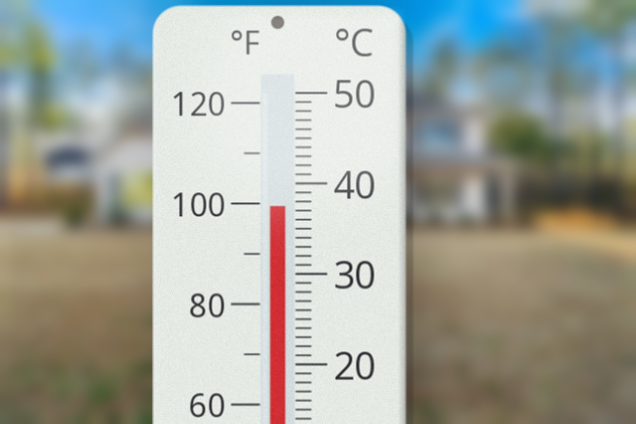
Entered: 37.5 °C
